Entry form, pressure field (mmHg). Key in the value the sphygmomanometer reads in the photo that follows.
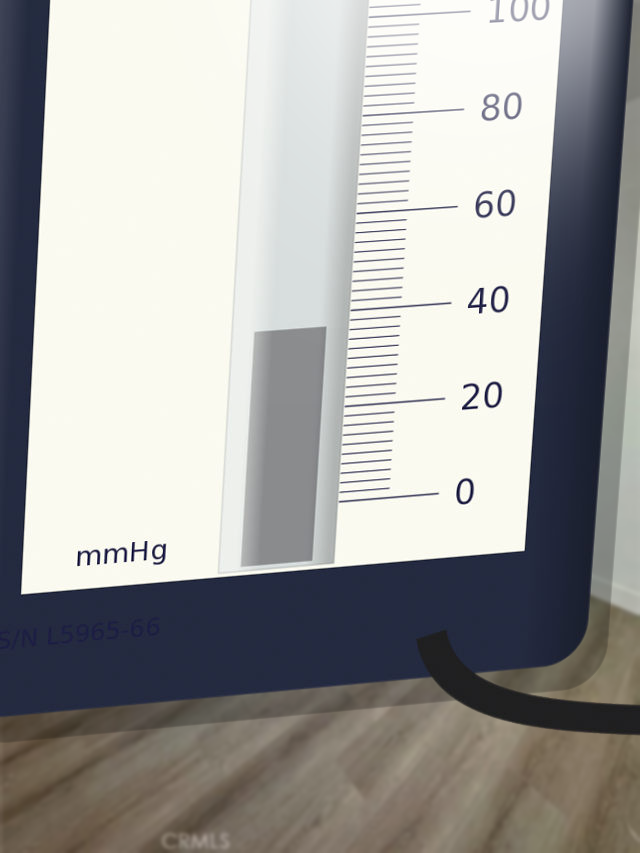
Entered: 37 mmHg
